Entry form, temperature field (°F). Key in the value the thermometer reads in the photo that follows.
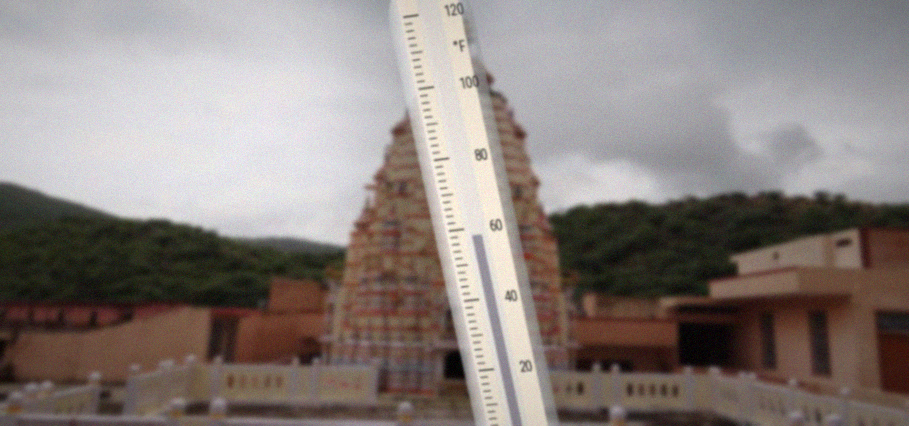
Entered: 58 °F
